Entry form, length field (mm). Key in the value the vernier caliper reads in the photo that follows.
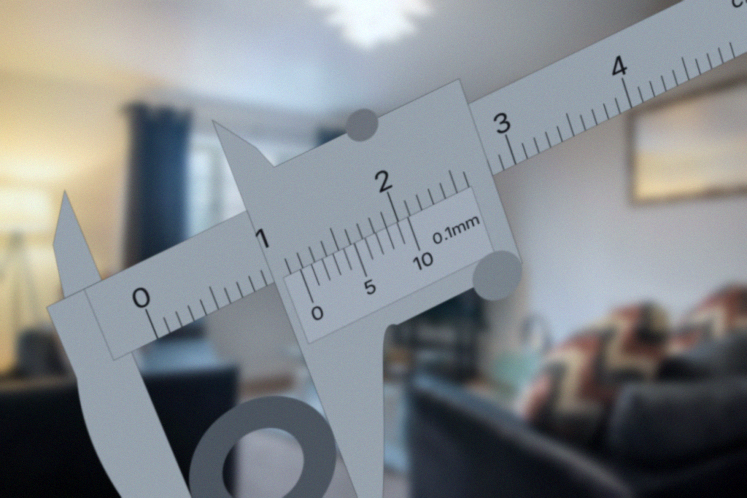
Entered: 11.8 mm
